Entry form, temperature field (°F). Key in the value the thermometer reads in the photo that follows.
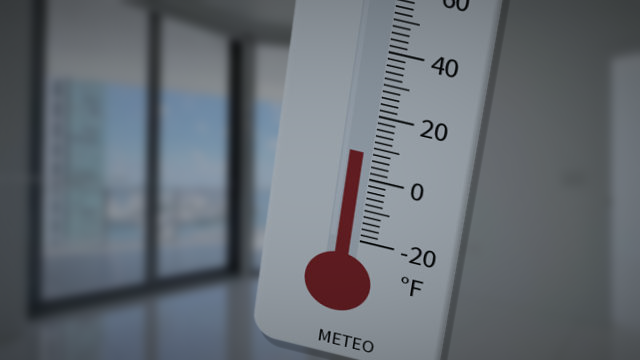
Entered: 8 °F
